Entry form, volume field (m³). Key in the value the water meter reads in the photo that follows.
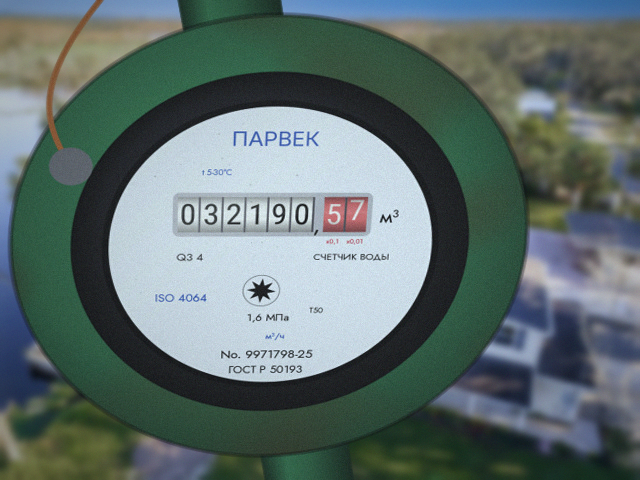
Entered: 32190.57 m³
